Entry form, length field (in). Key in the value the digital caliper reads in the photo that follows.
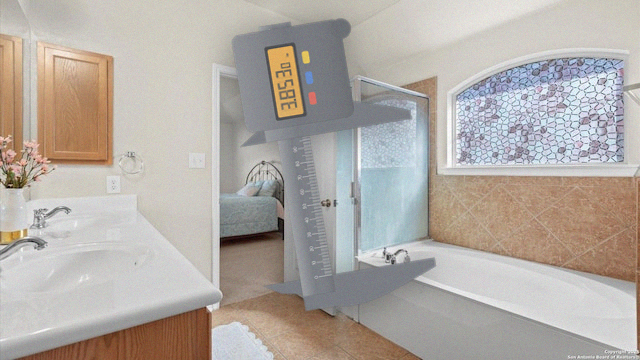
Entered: 3.8530 in
